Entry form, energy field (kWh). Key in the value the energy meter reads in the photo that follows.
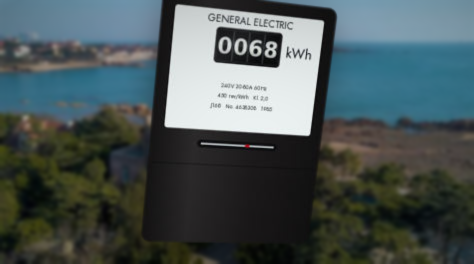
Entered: 68 kWh
